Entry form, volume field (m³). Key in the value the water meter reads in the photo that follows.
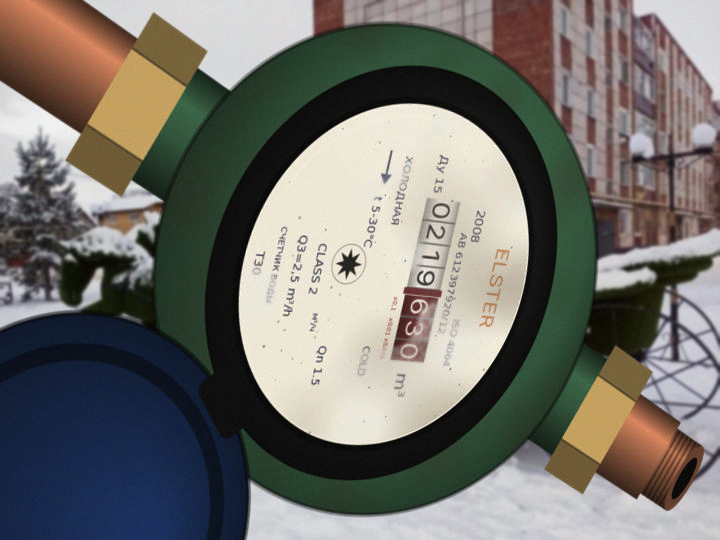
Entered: 219.630 m³
